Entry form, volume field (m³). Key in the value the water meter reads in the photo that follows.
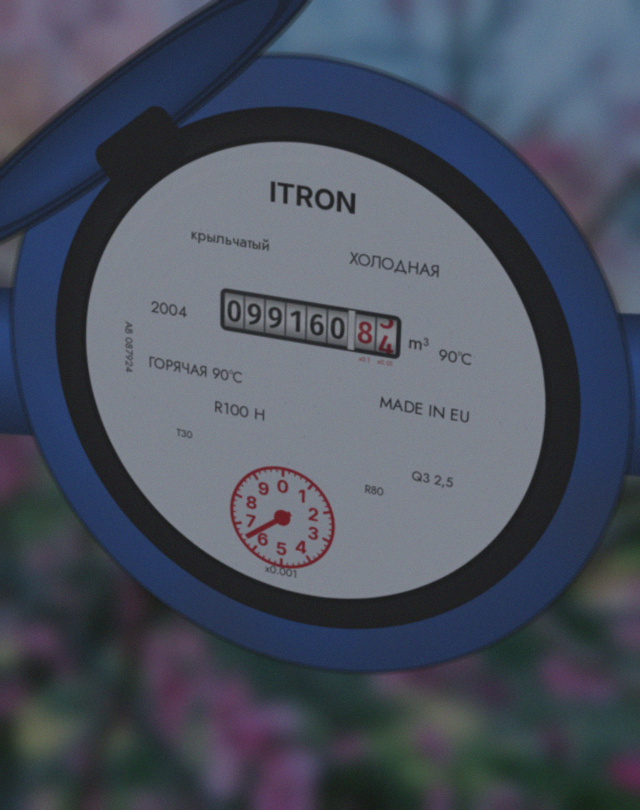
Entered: 99160.836 m³
